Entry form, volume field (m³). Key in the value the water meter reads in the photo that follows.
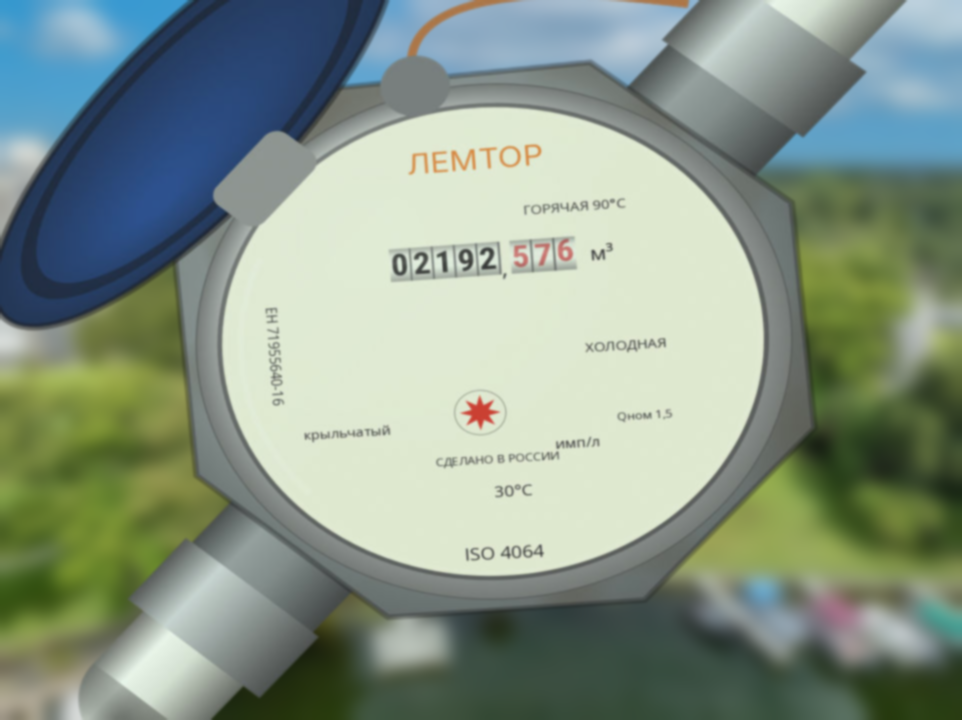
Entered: 2192.576 m³
